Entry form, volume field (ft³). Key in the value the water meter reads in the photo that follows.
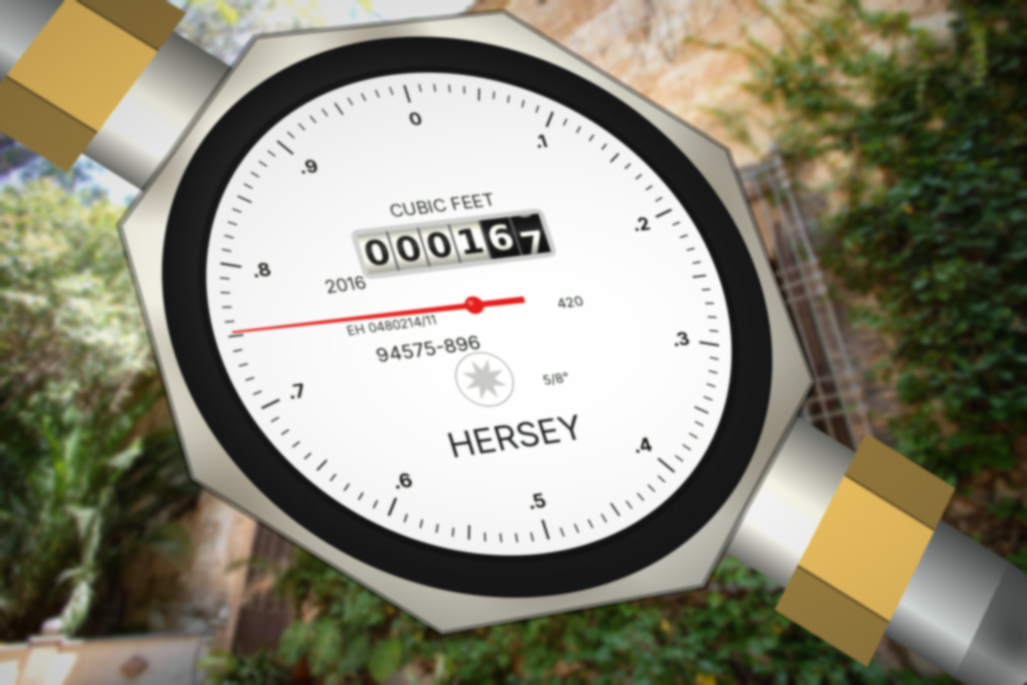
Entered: 166.75 ft³
